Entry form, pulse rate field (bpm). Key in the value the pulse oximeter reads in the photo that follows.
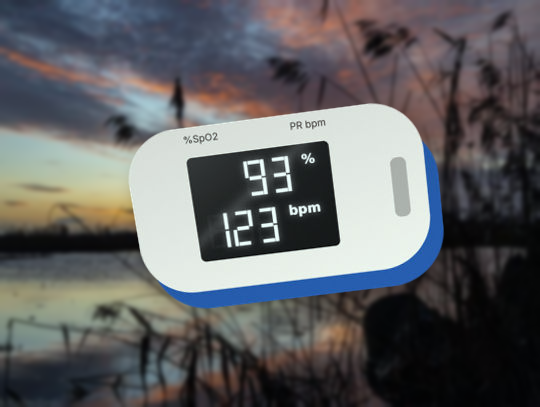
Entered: 123 bpm
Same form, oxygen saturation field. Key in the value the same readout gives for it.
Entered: 93 %
